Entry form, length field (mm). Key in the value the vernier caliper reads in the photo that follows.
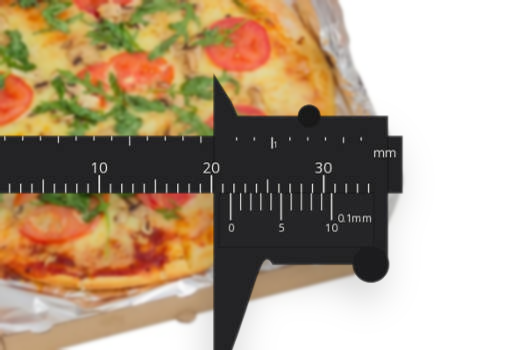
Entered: 21.7 mm
